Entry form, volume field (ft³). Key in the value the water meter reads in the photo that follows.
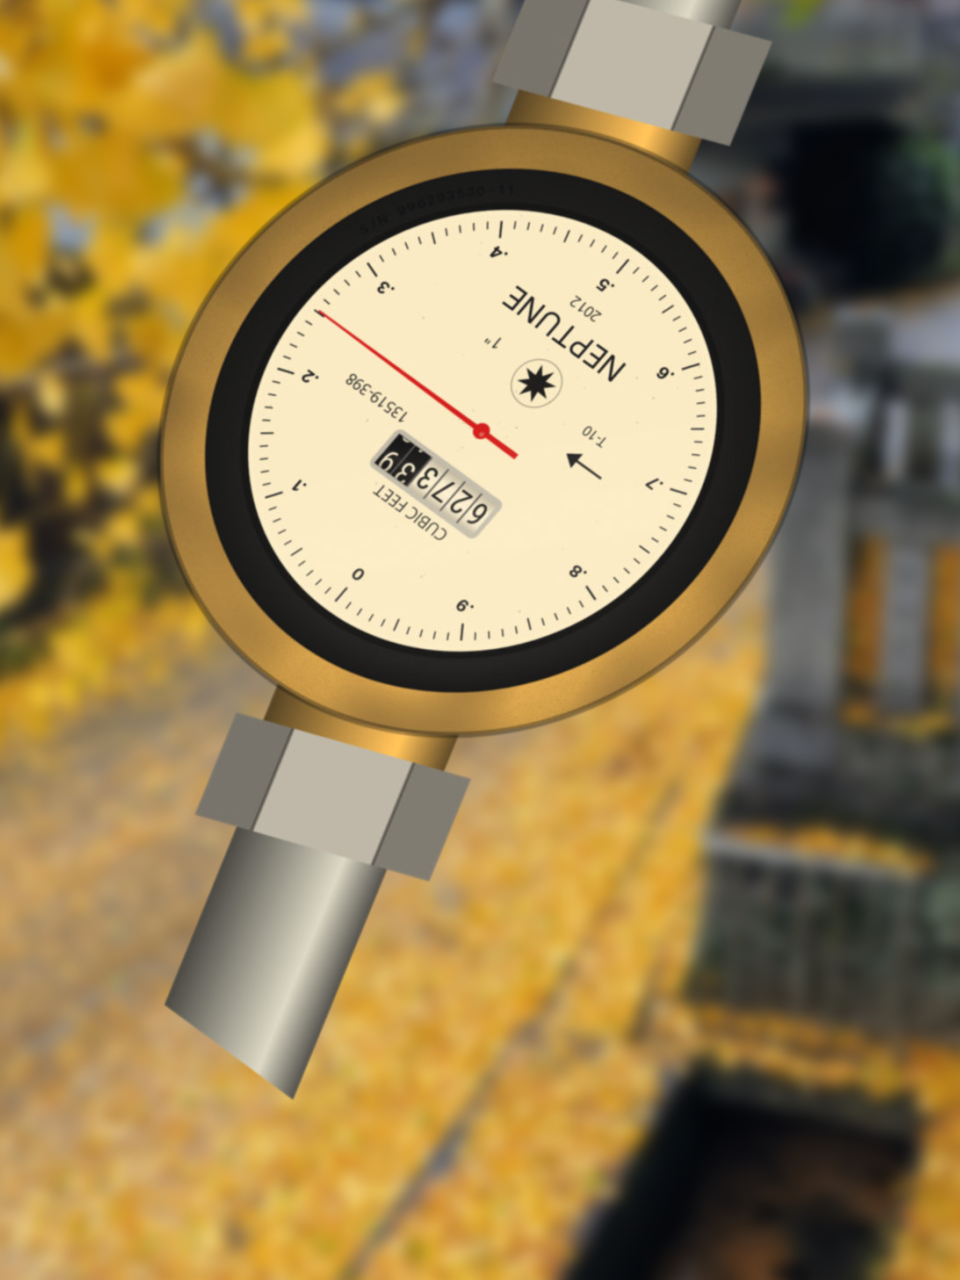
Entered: 627339.25 ft³
